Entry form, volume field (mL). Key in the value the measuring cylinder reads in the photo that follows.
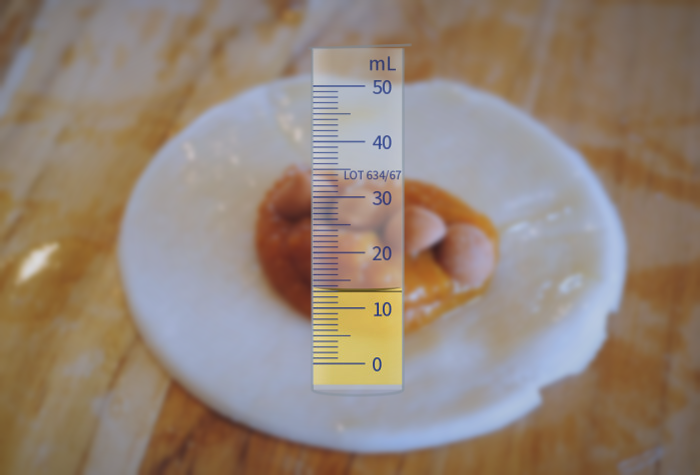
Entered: 13 mL
